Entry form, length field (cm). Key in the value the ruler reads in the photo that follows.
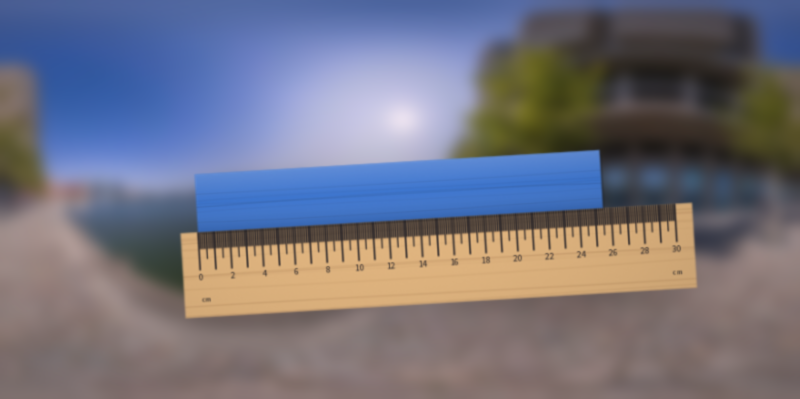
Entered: 25.5 cm
